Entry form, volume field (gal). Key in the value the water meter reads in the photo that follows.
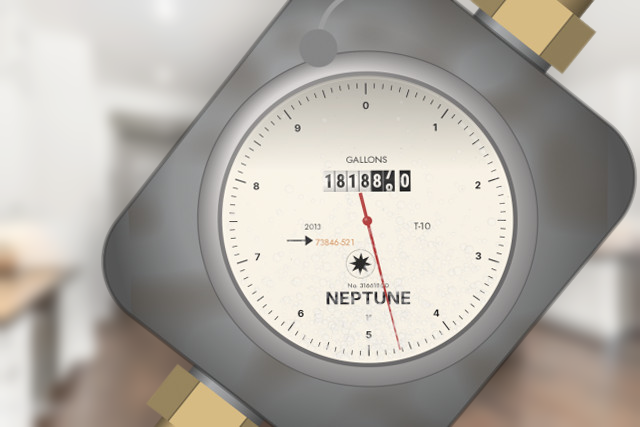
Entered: 1818874.6 gal
